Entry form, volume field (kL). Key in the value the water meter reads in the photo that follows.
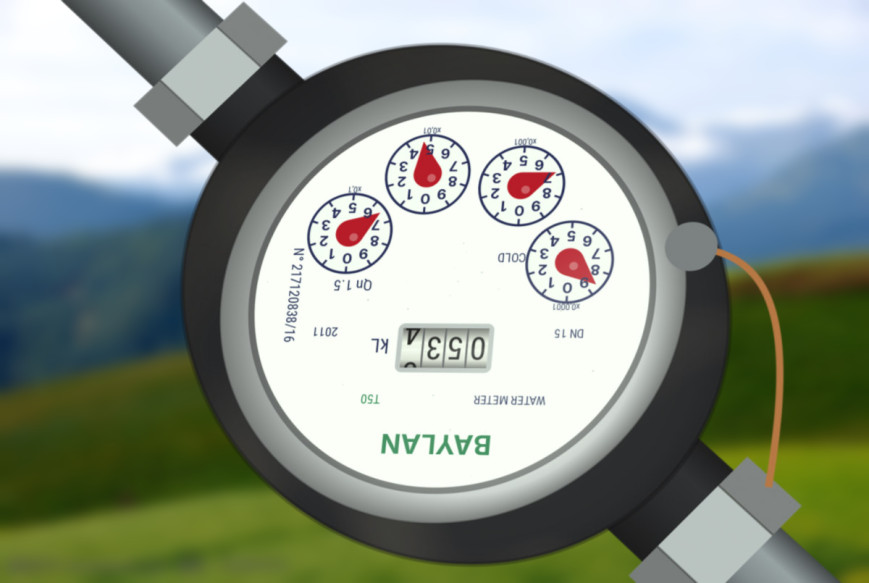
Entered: 533.6468 kL
